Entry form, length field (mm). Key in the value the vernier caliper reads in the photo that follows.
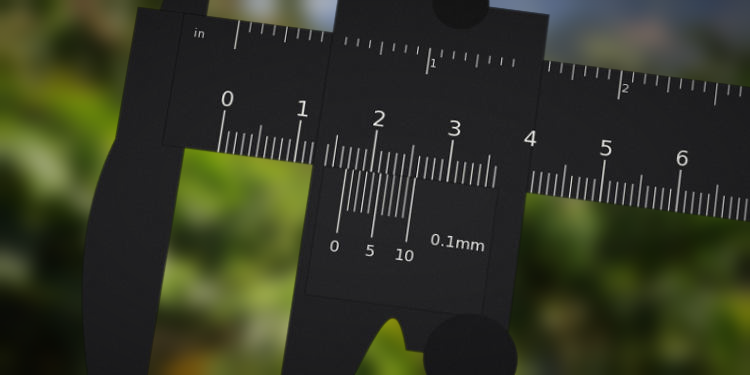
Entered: 16.8 mm
